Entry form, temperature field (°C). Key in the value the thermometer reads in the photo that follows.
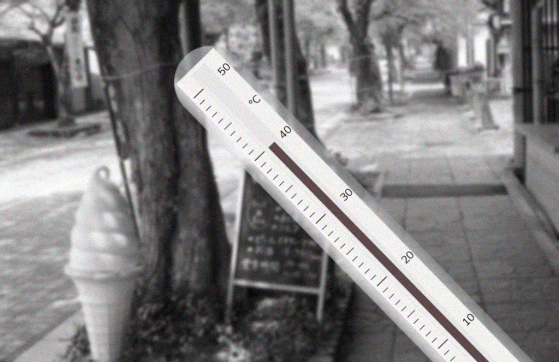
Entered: 40 °C
